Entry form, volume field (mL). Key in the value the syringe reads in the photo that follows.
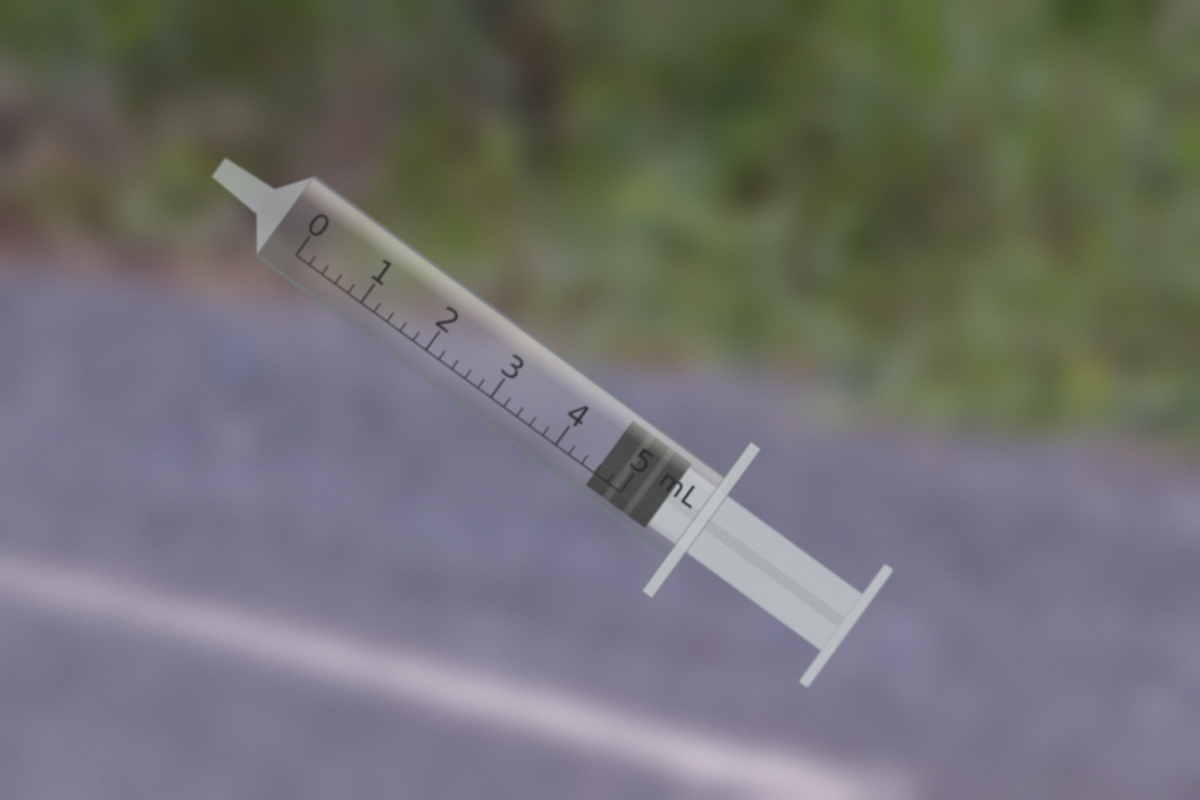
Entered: 4.6 mL
